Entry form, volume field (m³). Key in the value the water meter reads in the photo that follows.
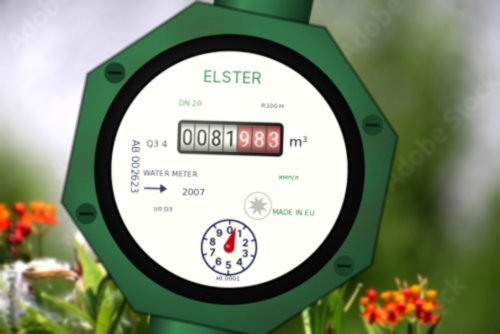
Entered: 81.9830 m³
